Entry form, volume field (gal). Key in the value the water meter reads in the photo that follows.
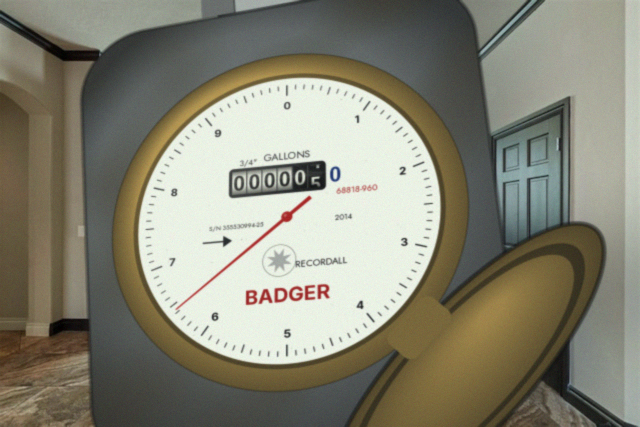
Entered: 46.4 gal
